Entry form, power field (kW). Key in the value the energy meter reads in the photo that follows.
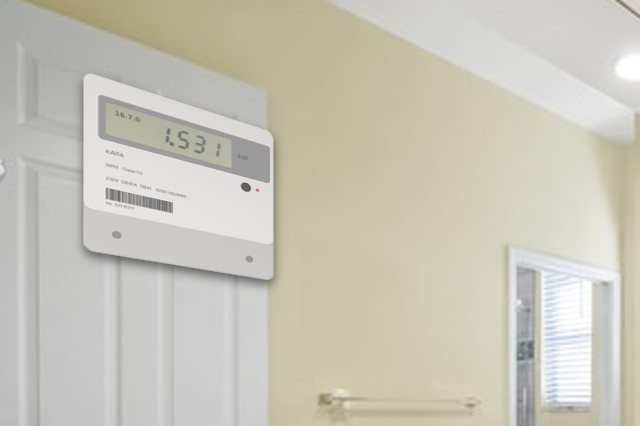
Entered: 1.531 kW
